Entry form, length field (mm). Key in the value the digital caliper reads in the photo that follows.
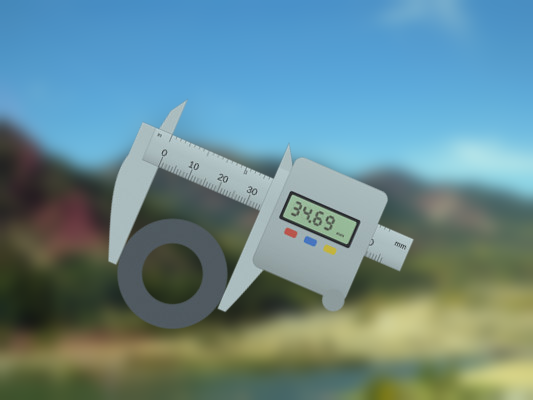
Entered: 34.69 mm
